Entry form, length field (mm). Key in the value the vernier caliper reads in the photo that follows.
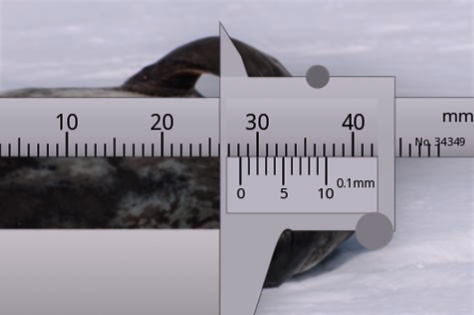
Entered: 28.2 mm
